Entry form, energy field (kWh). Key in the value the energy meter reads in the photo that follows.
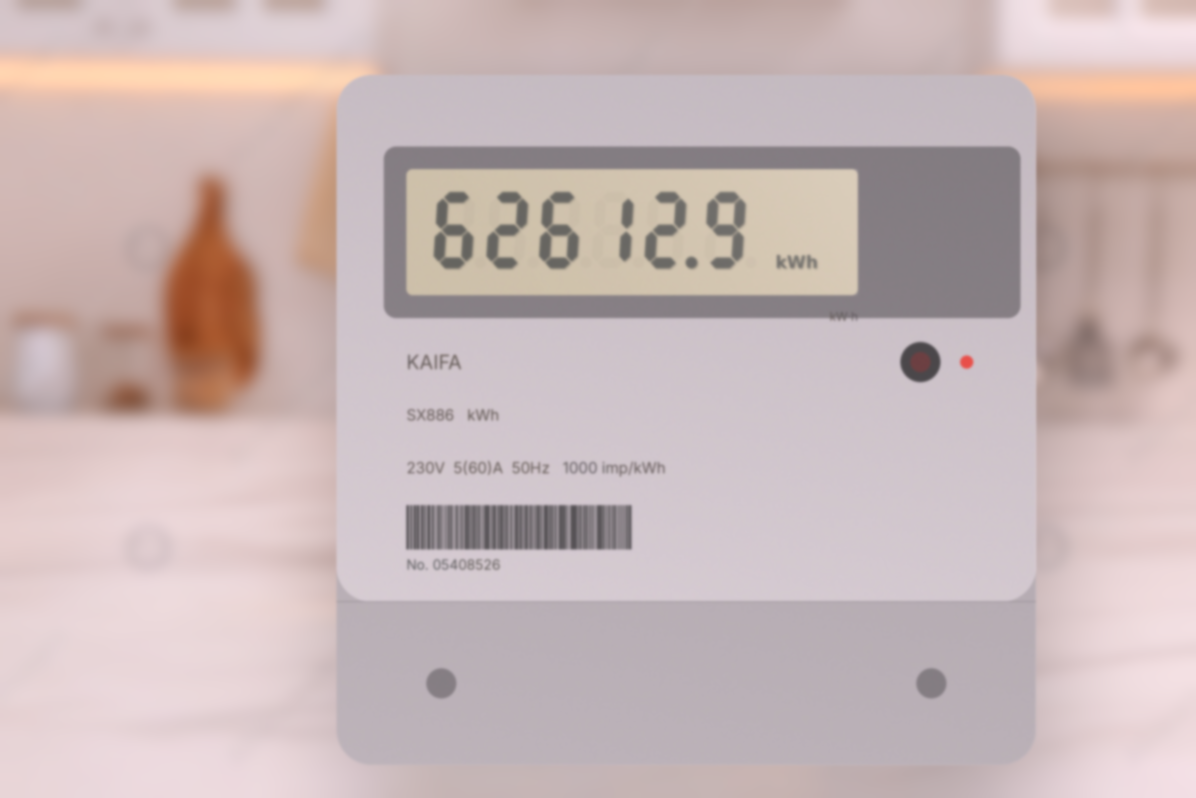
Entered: 62612.9 kWh
